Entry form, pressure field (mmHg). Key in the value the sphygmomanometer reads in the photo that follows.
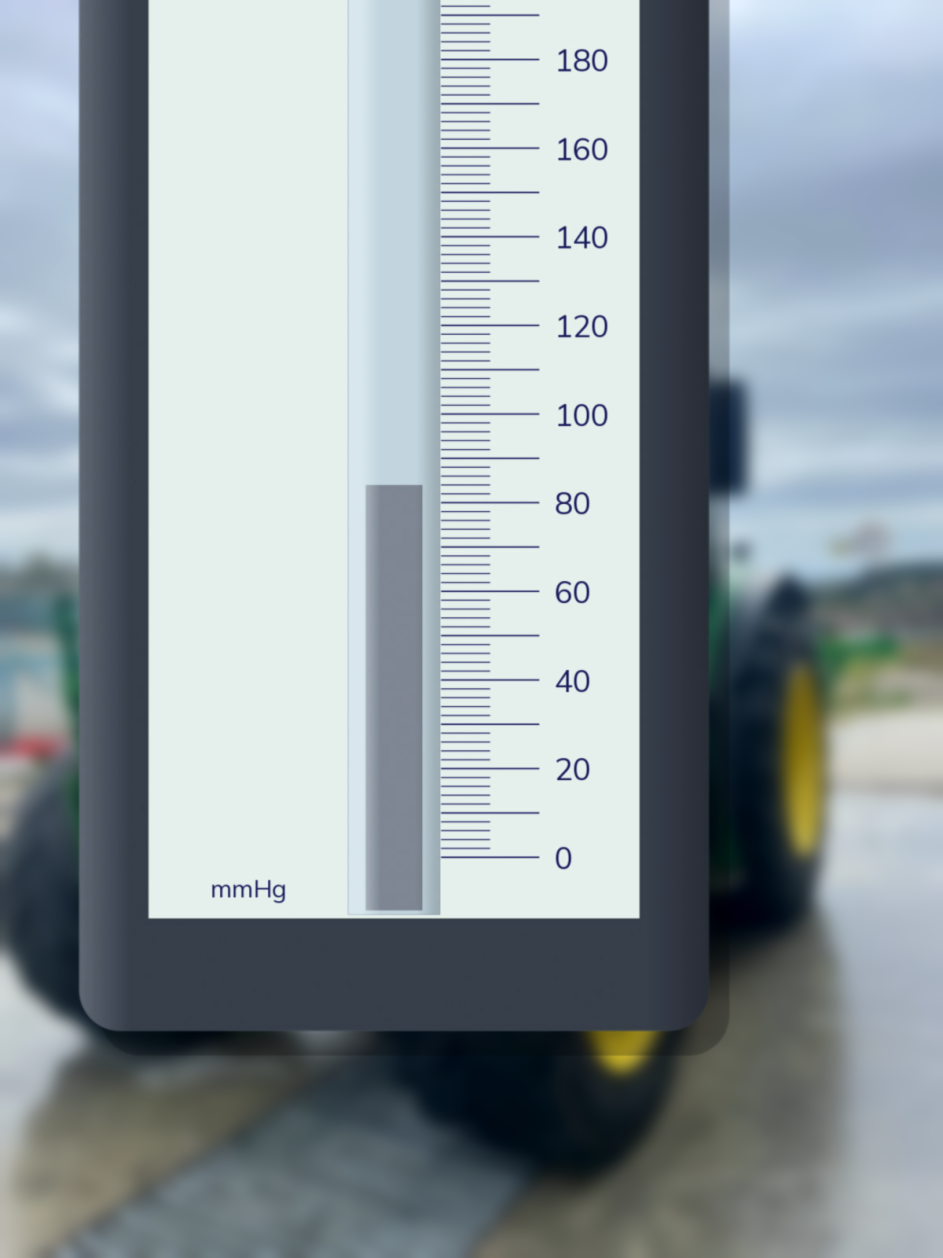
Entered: 84 mmHg
